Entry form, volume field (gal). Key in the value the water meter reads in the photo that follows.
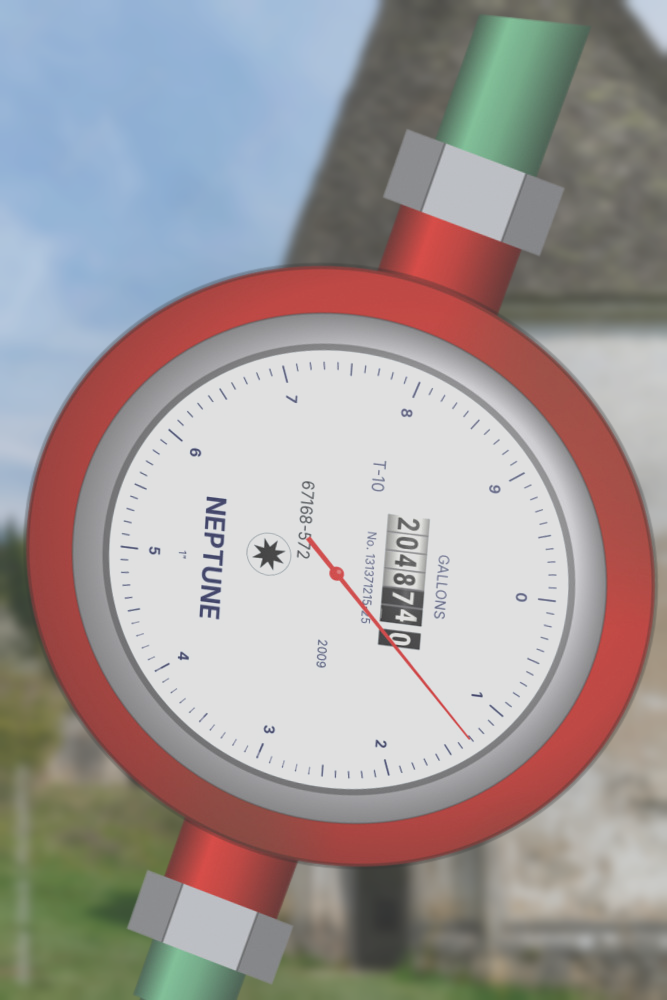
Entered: 2048741.3 gal
